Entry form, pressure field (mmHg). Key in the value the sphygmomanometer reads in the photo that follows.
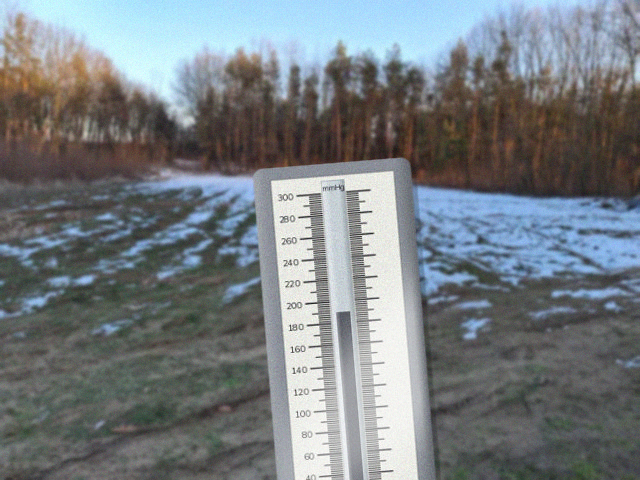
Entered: 190 mmHg
